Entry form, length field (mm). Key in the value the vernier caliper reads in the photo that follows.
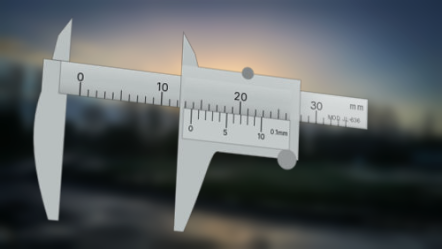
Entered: 13.8 mm
